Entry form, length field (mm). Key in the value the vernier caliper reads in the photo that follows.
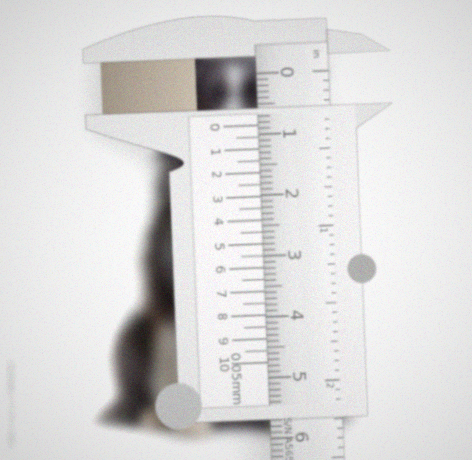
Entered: 8.5 mm
